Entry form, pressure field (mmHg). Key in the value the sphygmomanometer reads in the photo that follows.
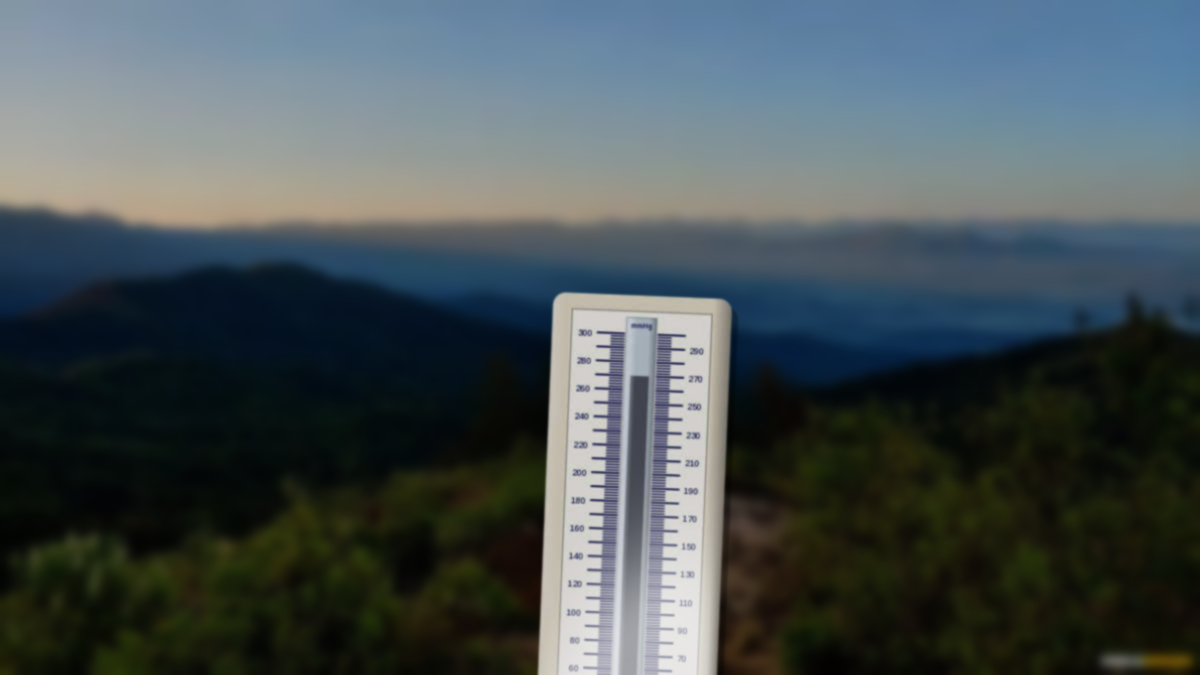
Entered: 270 mmHg
